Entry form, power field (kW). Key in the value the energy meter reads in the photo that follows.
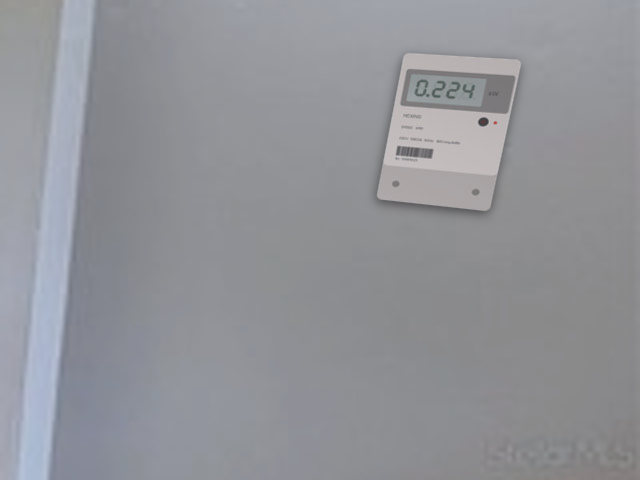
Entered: 0.224 kW
